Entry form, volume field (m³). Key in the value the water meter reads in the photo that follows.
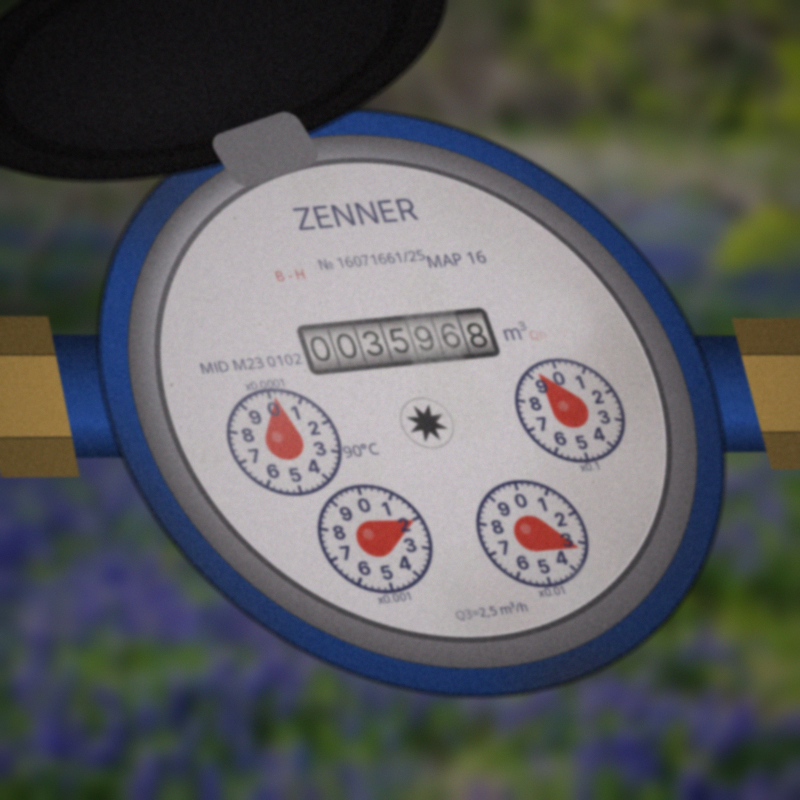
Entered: 35967.9320 m³
